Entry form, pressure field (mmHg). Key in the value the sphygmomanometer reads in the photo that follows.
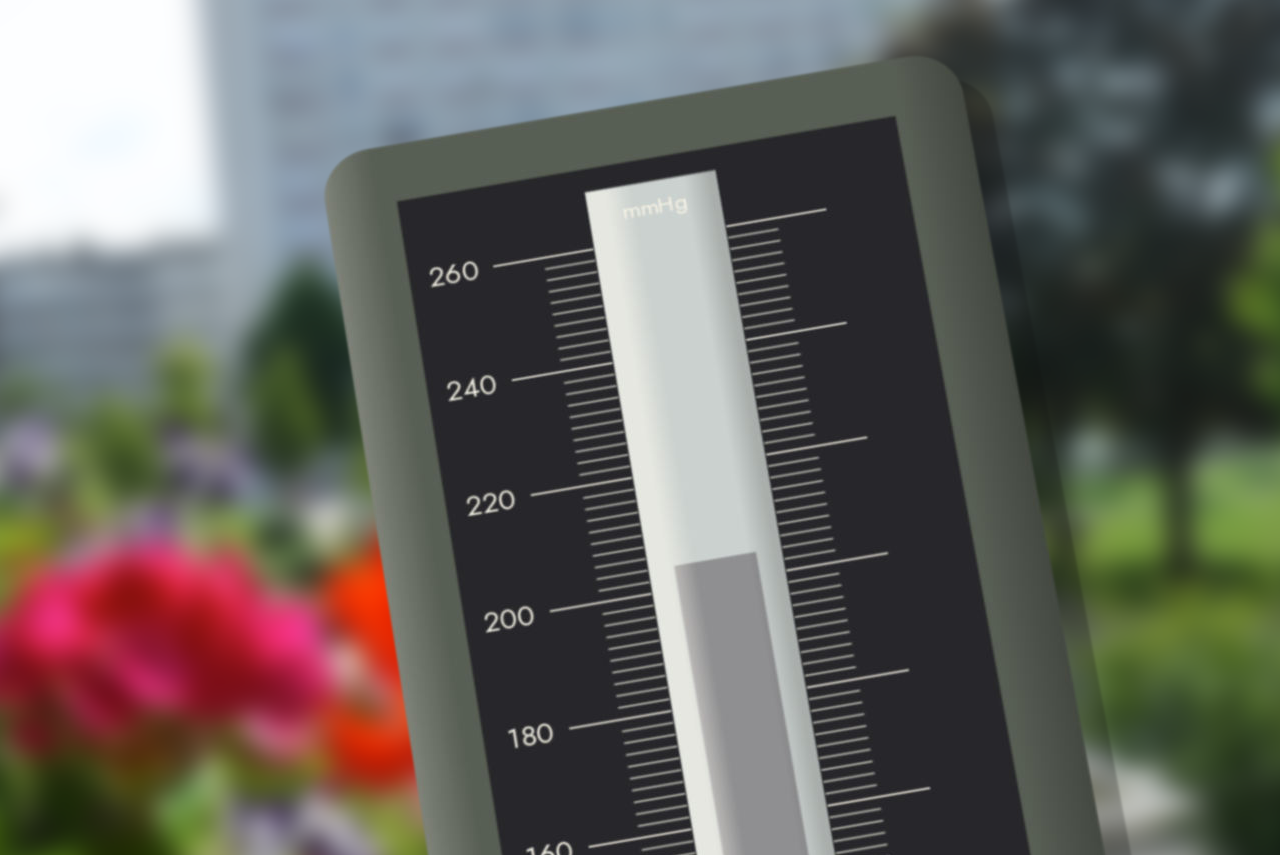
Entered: 204 mmHg
